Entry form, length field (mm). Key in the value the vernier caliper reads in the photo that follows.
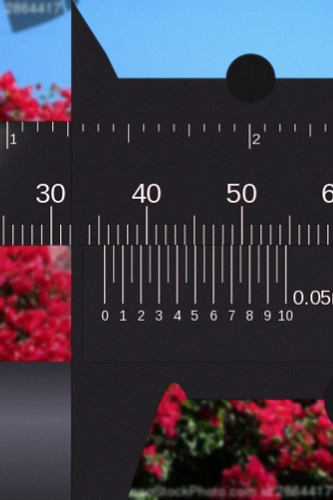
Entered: 35.6 mm
